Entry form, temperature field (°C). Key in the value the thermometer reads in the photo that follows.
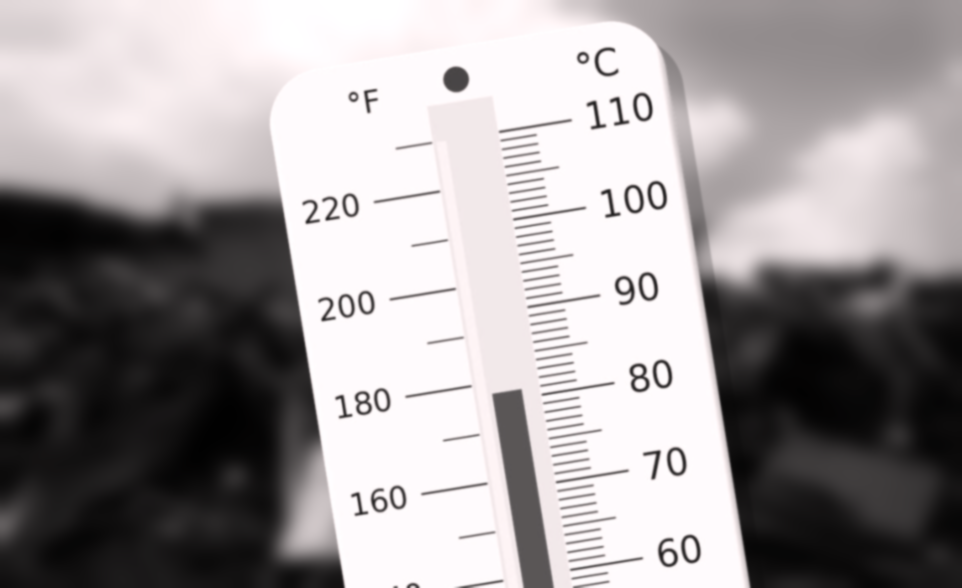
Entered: 81 °C
